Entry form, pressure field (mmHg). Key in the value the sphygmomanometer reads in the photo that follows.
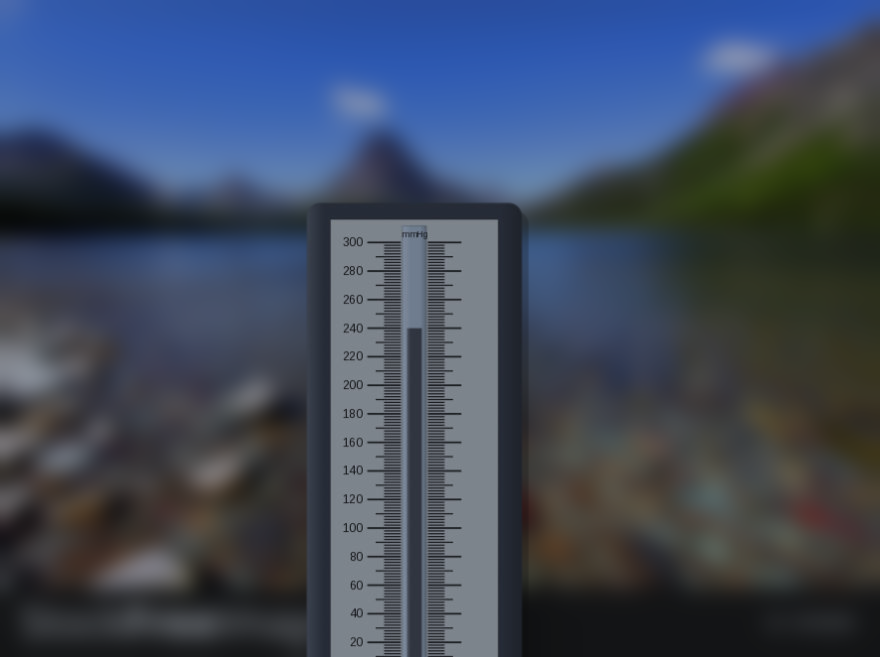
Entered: 240 mmHg
